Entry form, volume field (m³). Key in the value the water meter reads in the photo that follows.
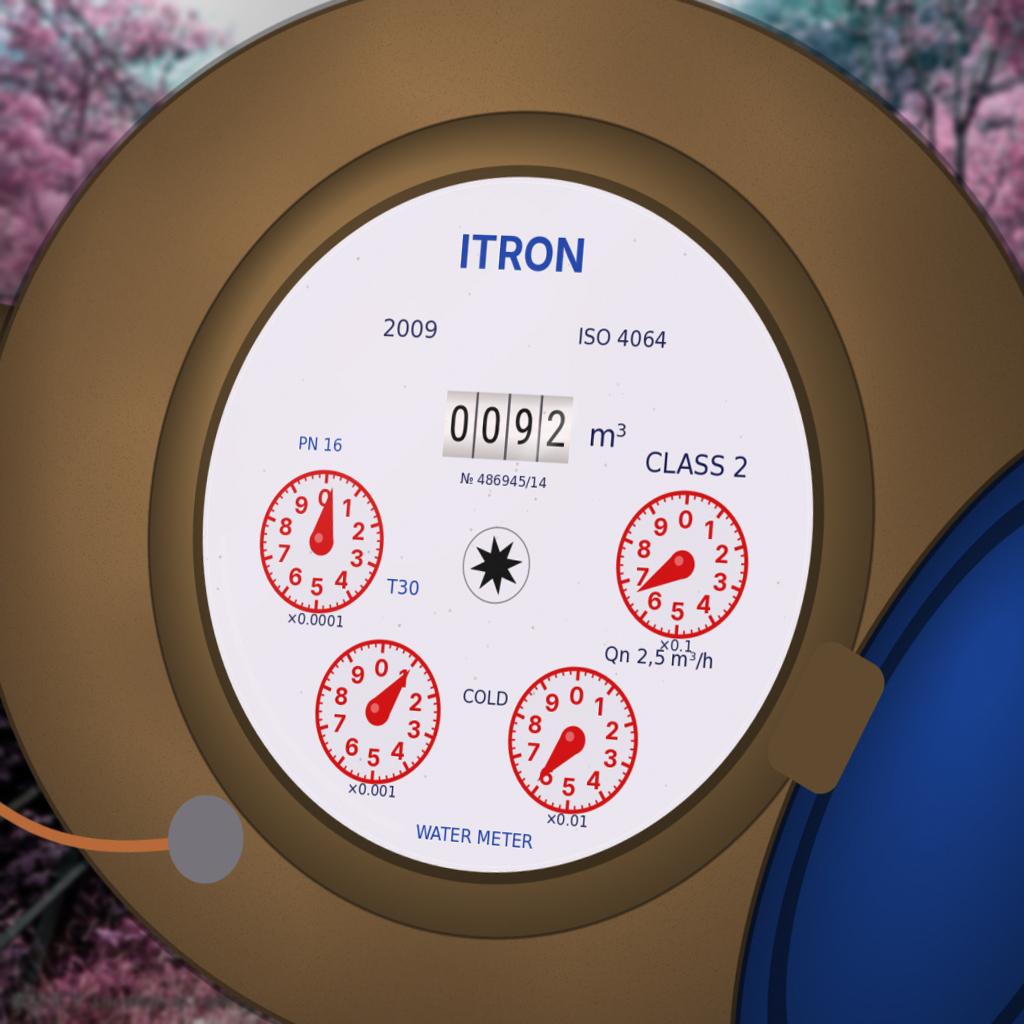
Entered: 92.6610 m³
